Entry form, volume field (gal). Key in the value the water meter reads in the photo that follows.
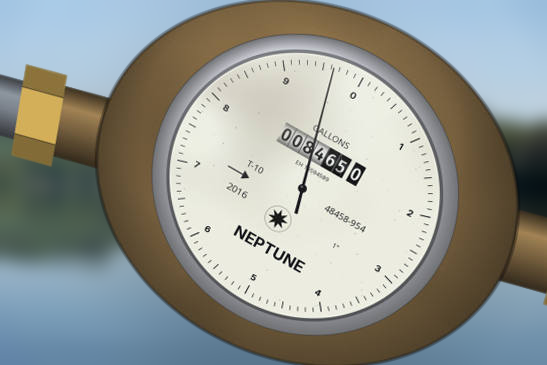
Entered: 84649.6 gal
